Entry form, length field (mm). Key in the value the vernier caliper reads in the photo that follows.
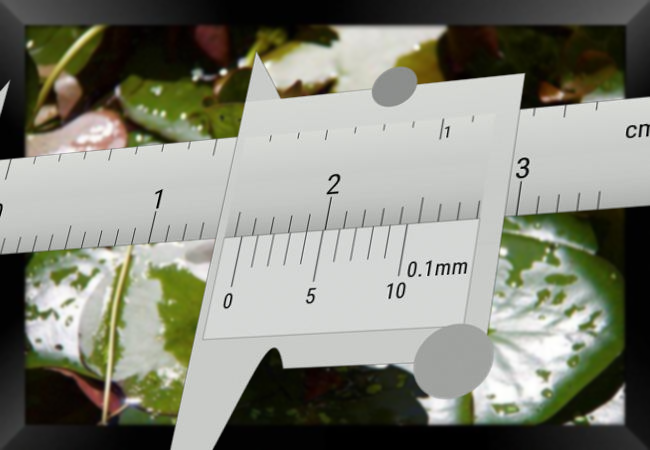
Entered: 15.4 mm
